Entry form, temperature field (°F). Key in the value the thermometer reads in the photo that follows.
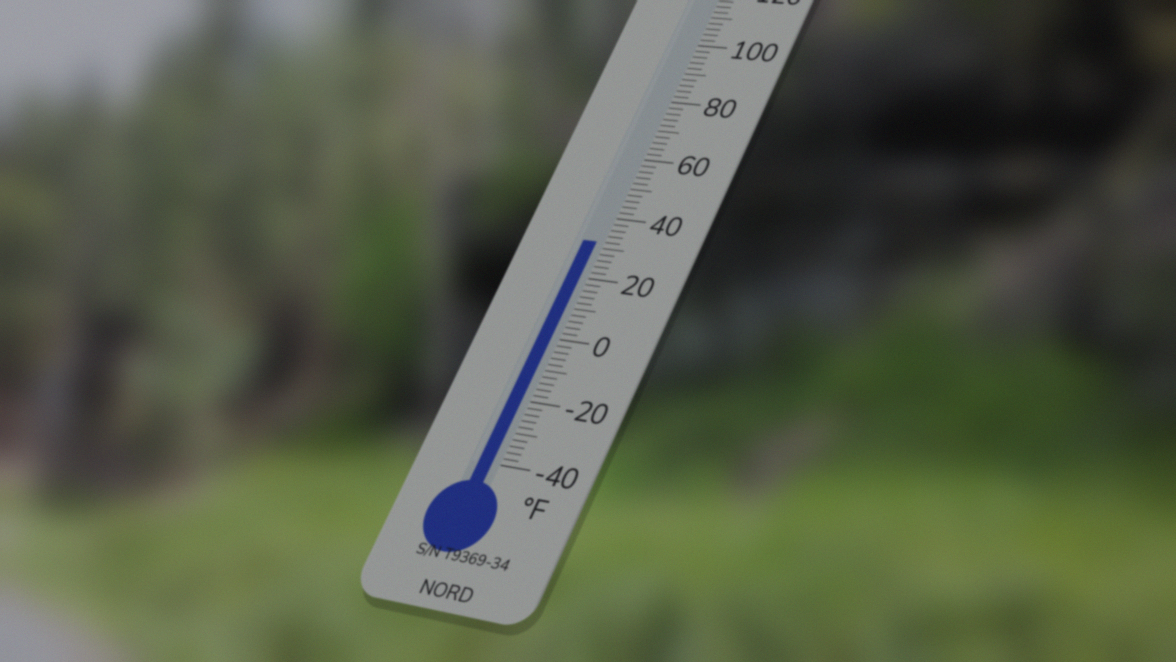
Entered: 32 °F
